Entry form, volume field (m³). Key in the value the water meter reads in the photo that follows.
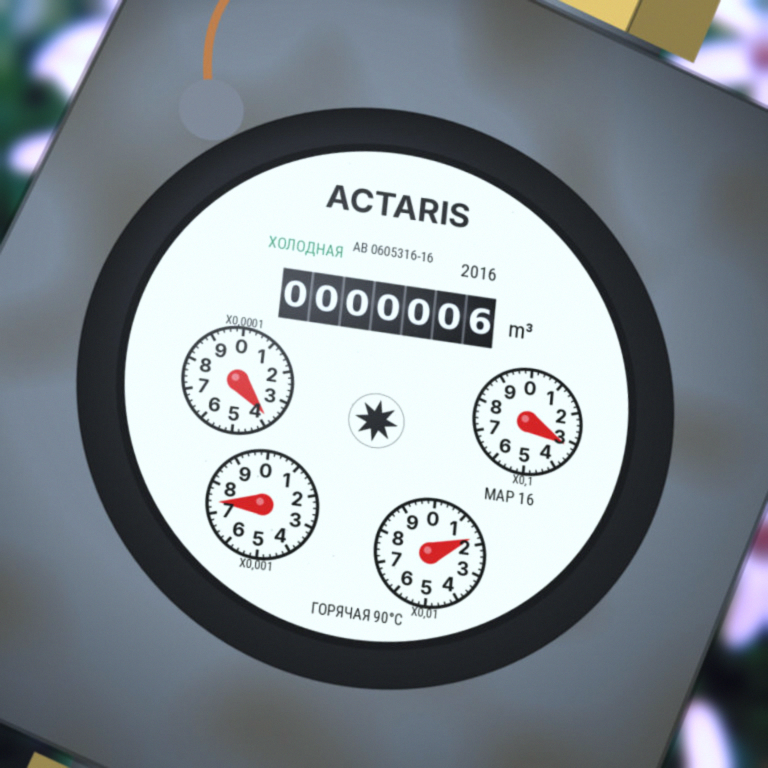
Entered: 6.3173 m³
